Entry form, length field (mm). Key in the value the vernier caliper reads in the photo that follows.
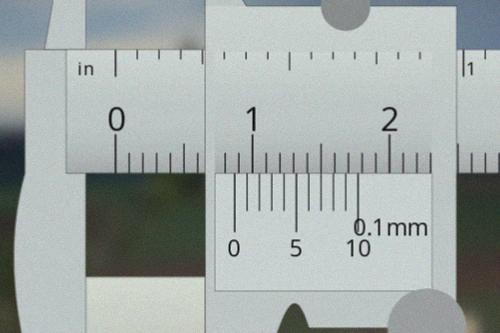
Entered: 8.7 mm
